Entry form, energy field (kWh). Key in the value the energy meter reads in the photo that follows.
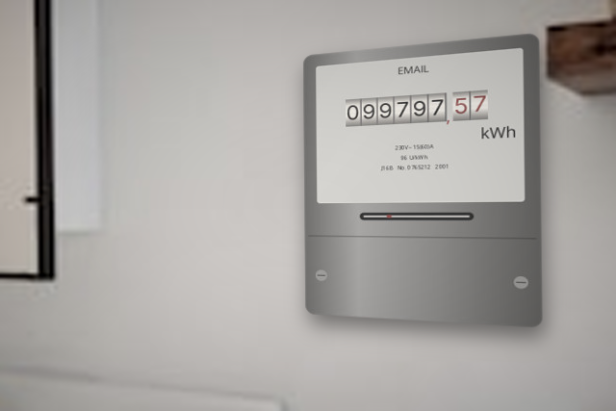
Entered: 99797.57 kWh
